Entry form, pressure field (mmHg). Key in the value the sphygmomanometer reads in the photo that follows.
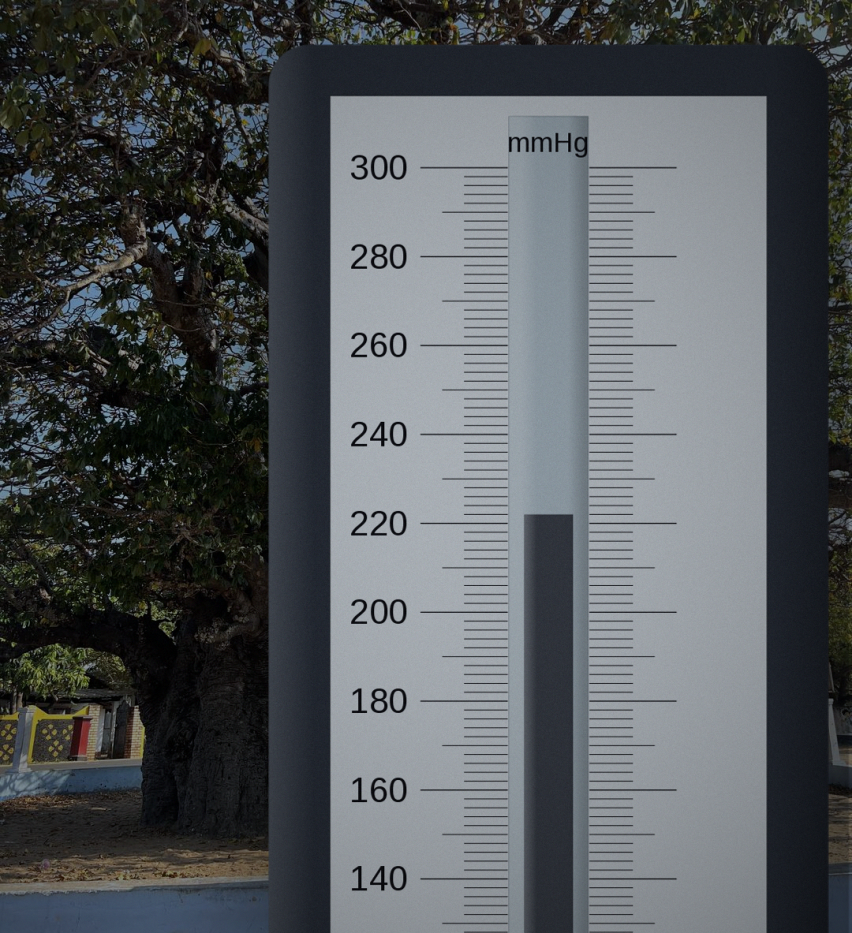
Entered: 222 mmHg
